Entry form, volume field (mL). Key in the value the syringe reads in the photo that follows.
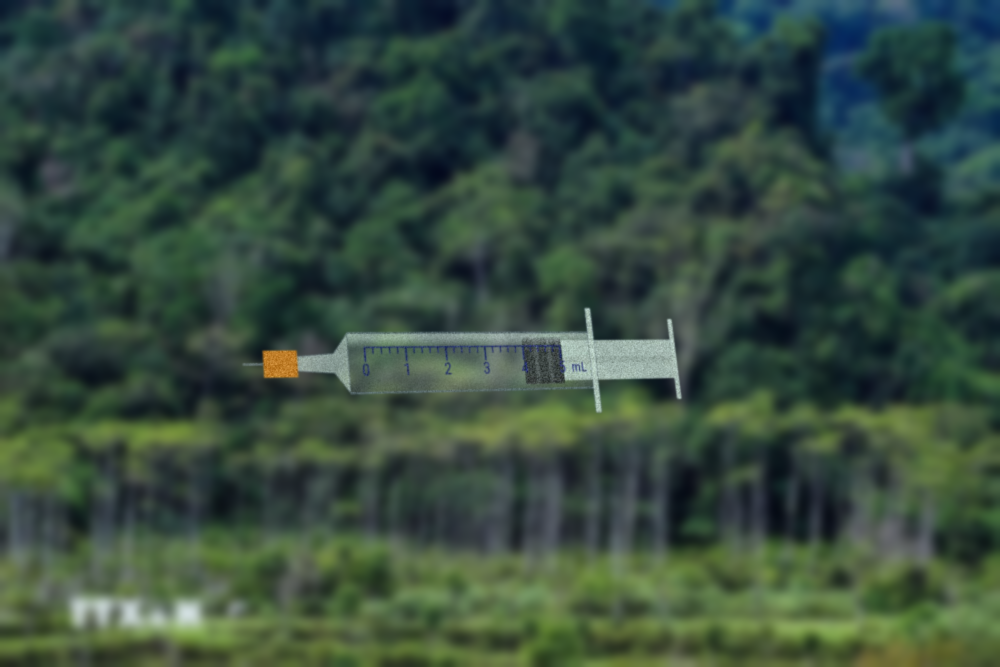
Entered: 4 mL
